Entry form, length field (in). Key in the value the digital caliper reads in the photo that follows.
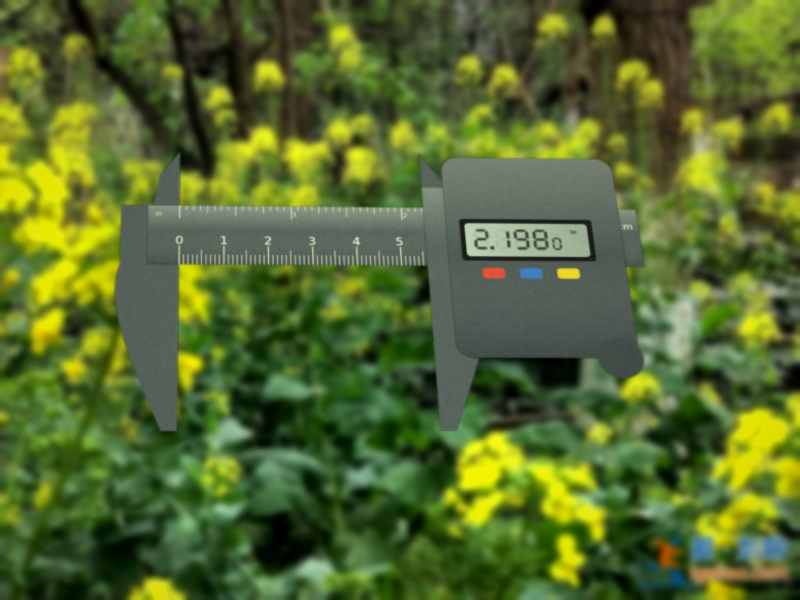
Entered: 2.1980 in
